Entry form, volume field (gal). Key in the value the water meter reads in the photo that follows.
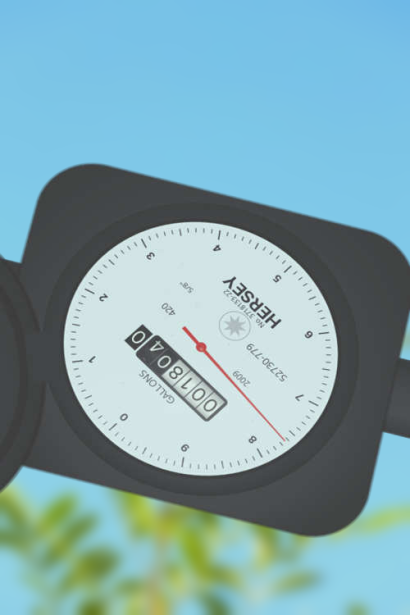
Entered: 18037.6 gal
